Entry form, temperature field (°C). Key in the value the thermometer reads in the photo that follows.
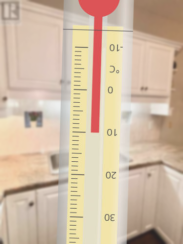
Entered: 10 °C
